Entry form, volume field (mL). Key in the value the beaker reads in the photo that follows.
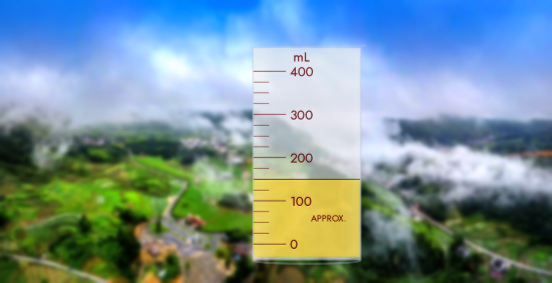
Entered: 150 mL
